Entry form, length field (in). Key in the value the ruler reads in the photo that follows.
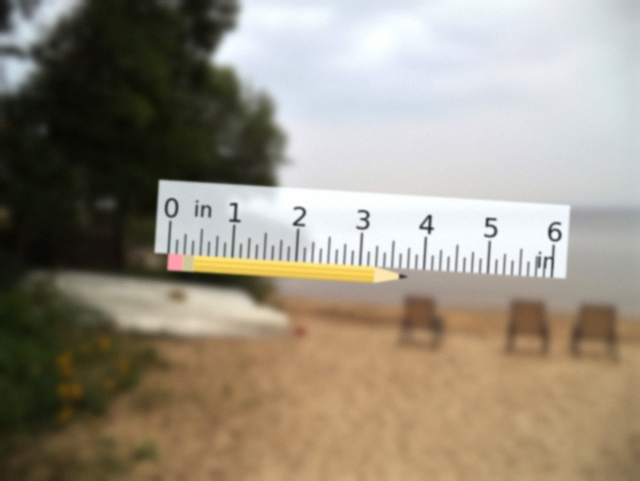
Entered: 3.75 in
